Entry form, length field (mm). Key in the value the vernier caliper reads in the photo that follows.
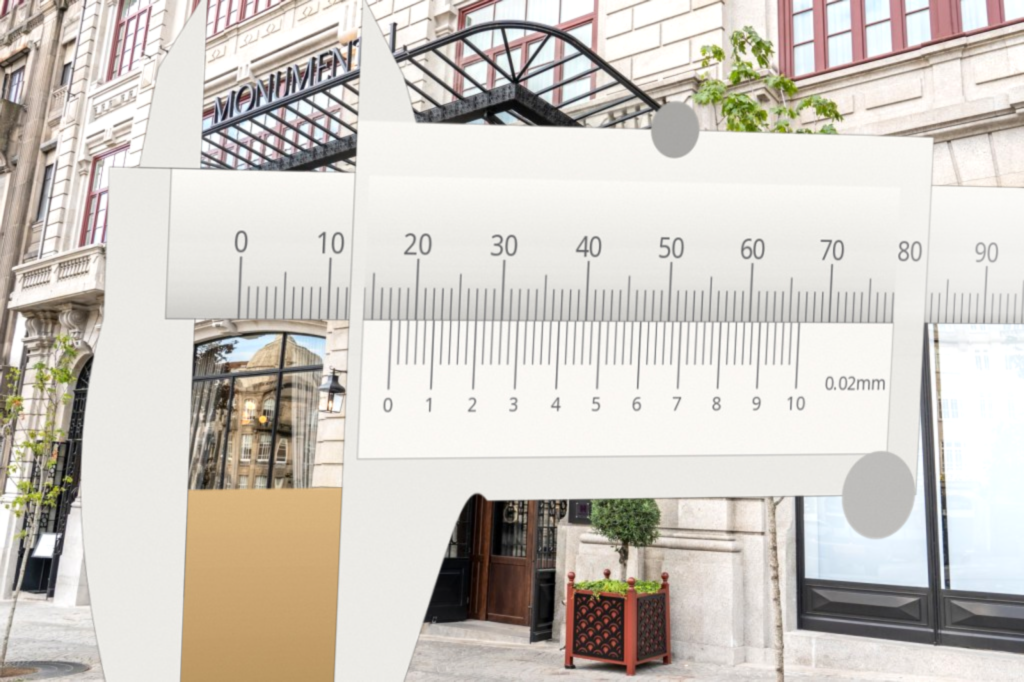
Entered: 17.2 mm
